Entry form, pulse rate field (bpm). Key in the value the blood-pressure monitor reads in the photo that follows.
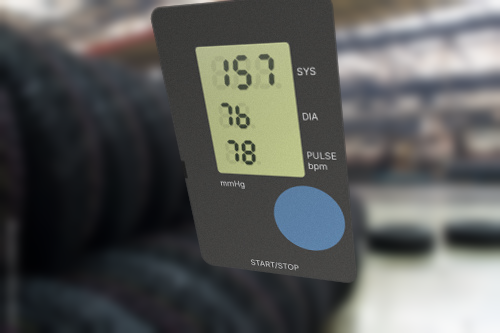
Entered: 78 bpm
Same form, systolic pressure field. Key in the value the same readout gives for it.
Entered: 157 mmHg
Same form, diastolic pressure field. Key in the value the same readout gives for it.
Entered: 76 mmHg
